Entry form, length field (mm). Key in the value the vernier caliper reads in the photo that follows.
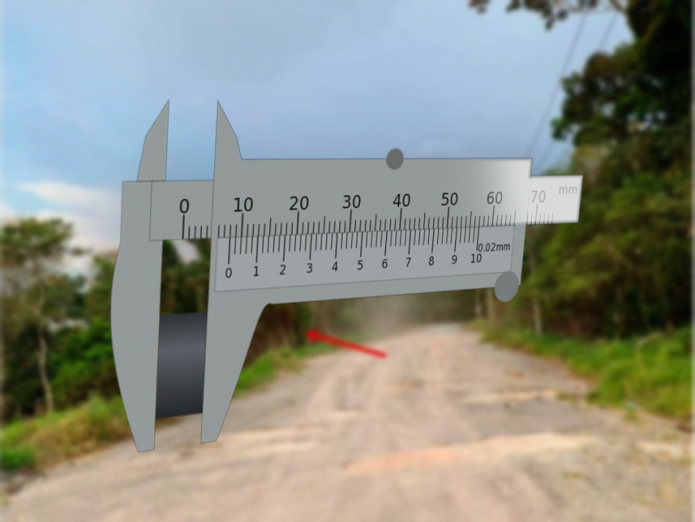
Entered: 8.0 mm
